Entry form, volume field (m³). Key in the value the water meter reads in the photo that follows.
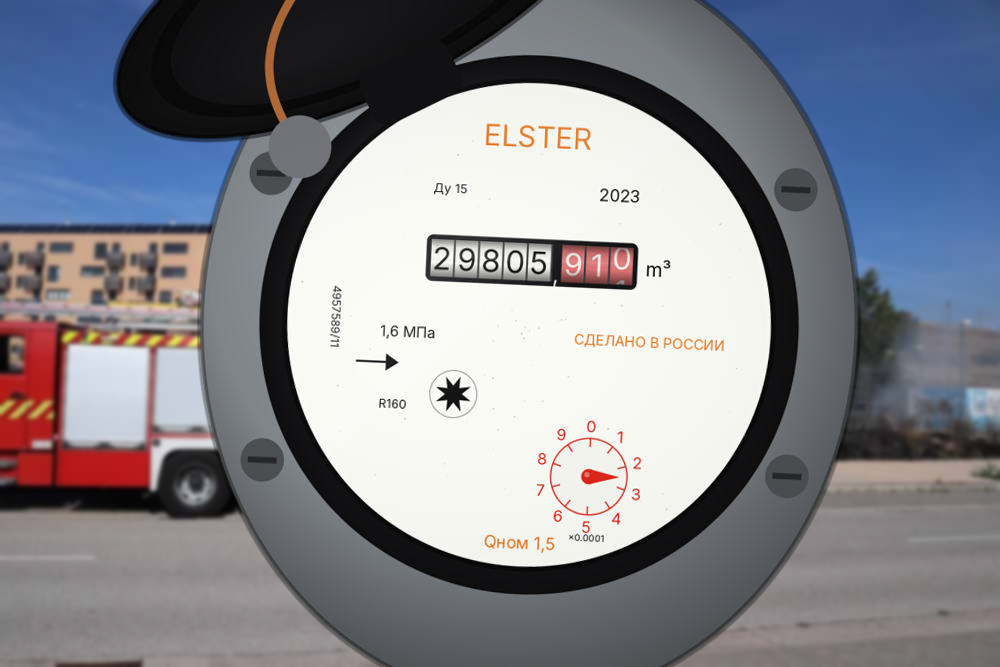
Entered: 29805.9102 m³
